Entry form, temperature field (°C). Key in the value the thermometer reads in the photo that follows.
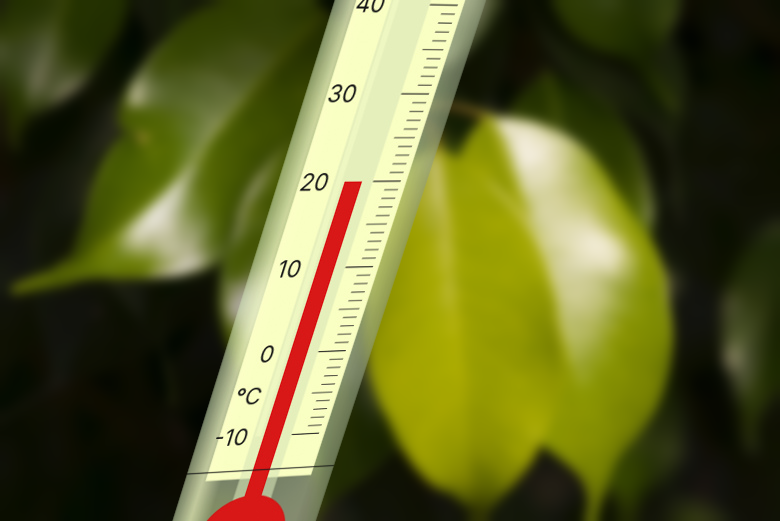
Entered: 20 °C
